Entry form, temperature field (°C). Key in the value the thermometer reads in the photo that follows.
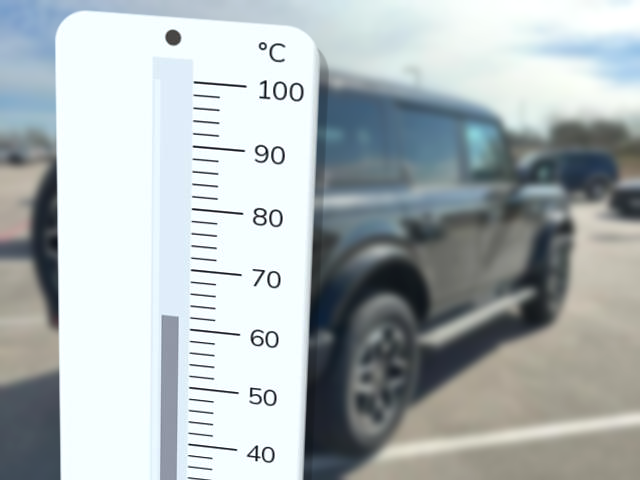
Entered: 62 °C
